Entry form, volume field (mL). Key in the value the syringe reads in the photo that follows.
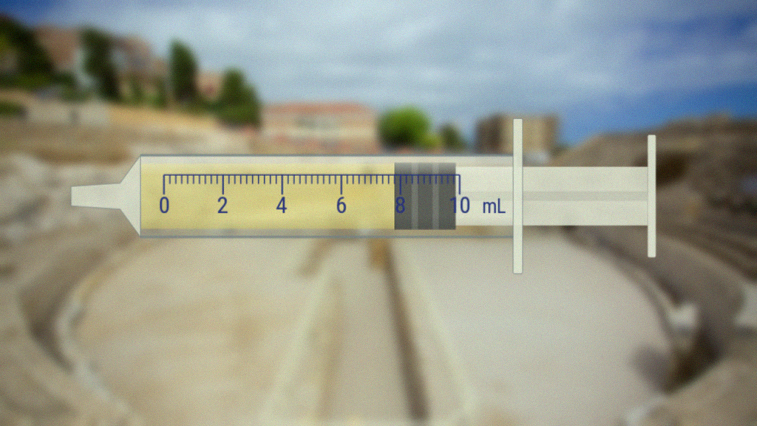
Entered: 7.8 mL
